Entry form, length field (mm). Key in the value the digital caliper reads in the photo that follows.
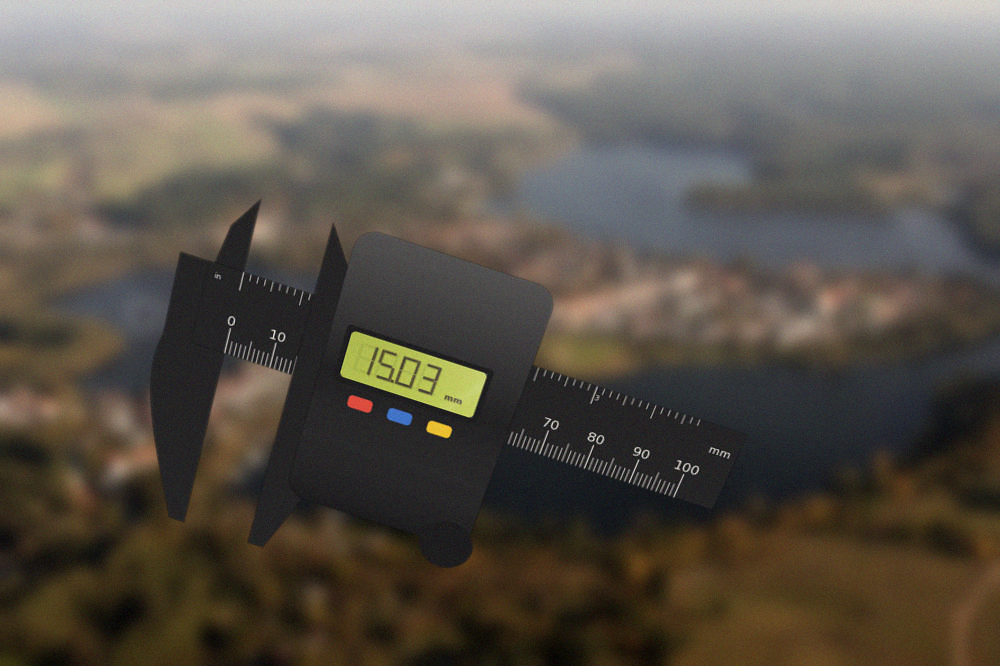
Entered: 15.03 mm
